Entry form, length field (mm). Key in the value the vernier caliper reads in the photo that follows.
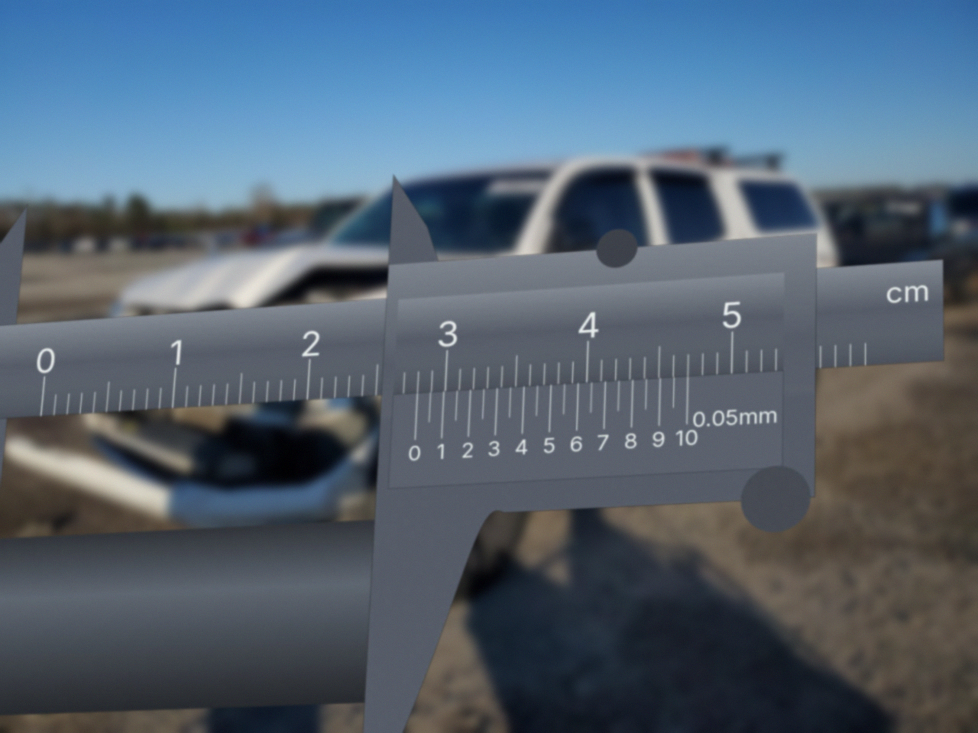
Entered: 28.0 mm
